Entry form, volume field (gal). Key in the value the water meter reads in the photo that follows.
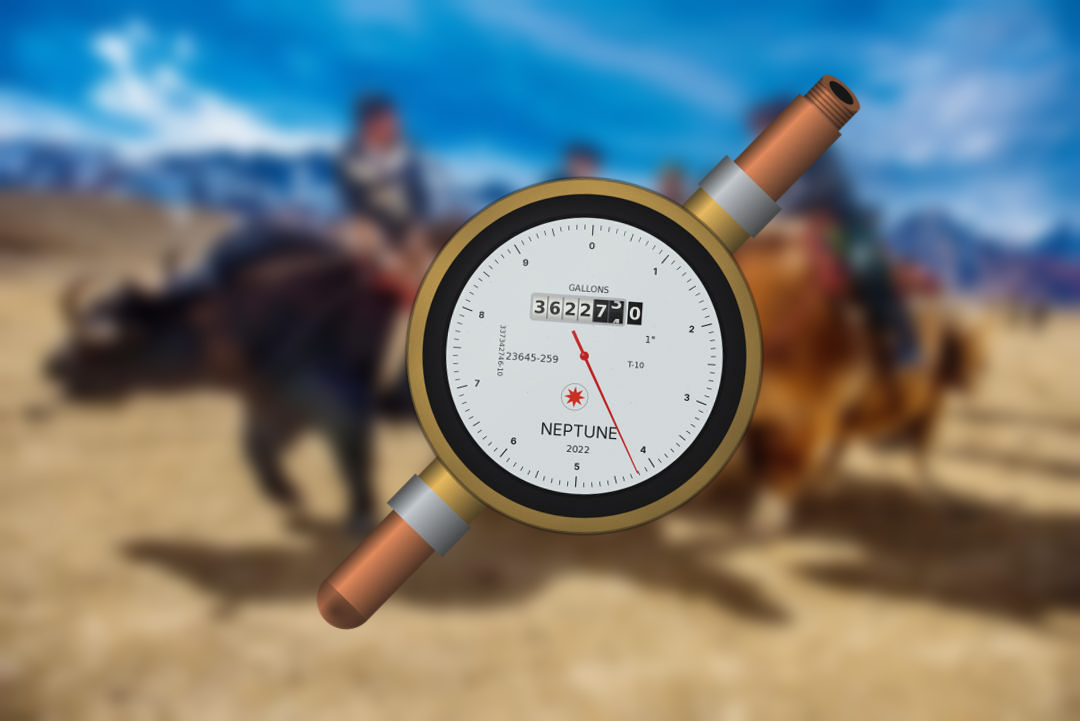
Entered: 3622734.2 gal
